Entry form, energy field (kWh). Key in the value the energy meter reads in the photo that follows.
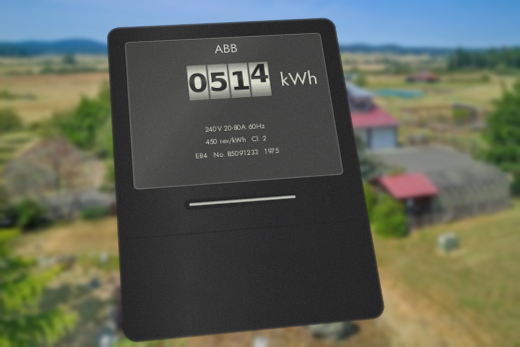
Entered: 514 kWh
